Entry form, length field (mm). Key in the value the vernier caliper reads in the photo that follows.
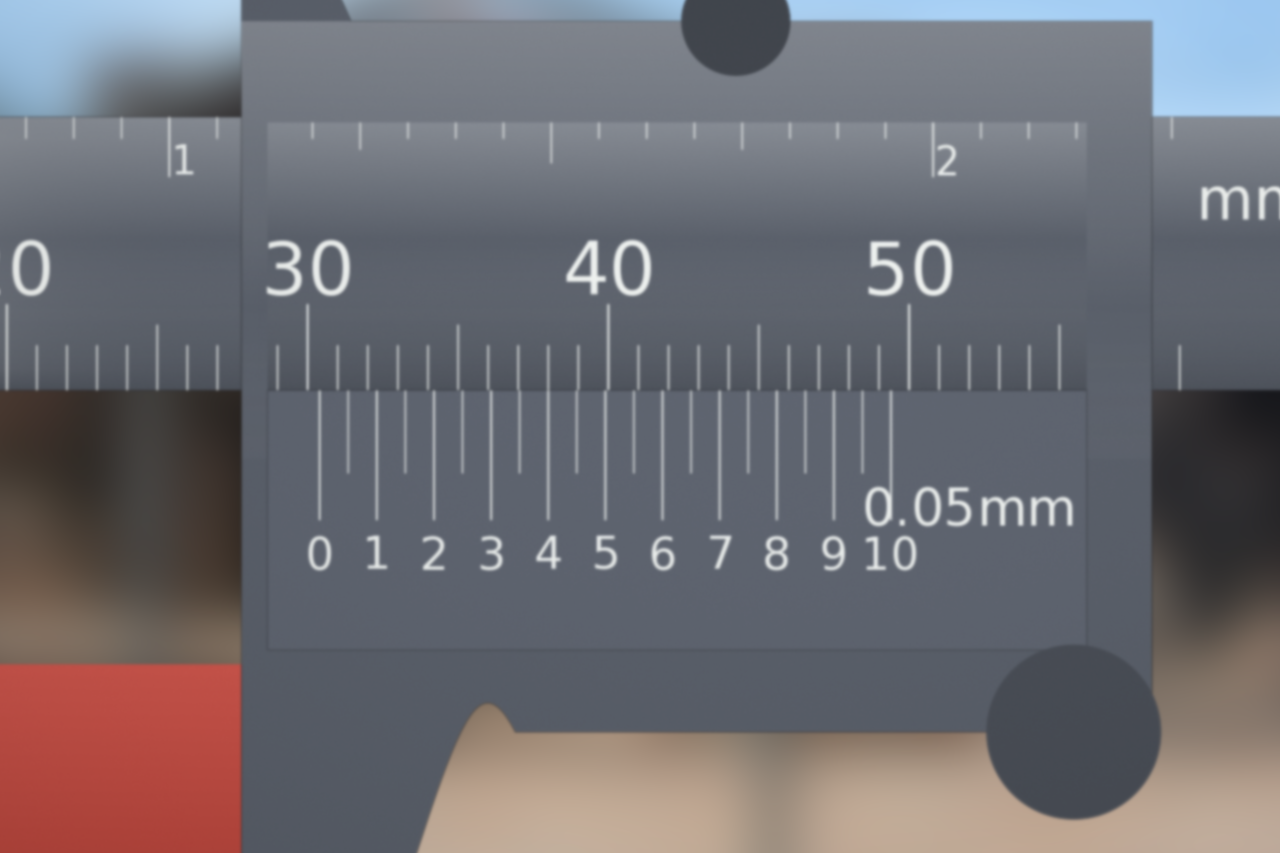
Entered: 30.4 mm
